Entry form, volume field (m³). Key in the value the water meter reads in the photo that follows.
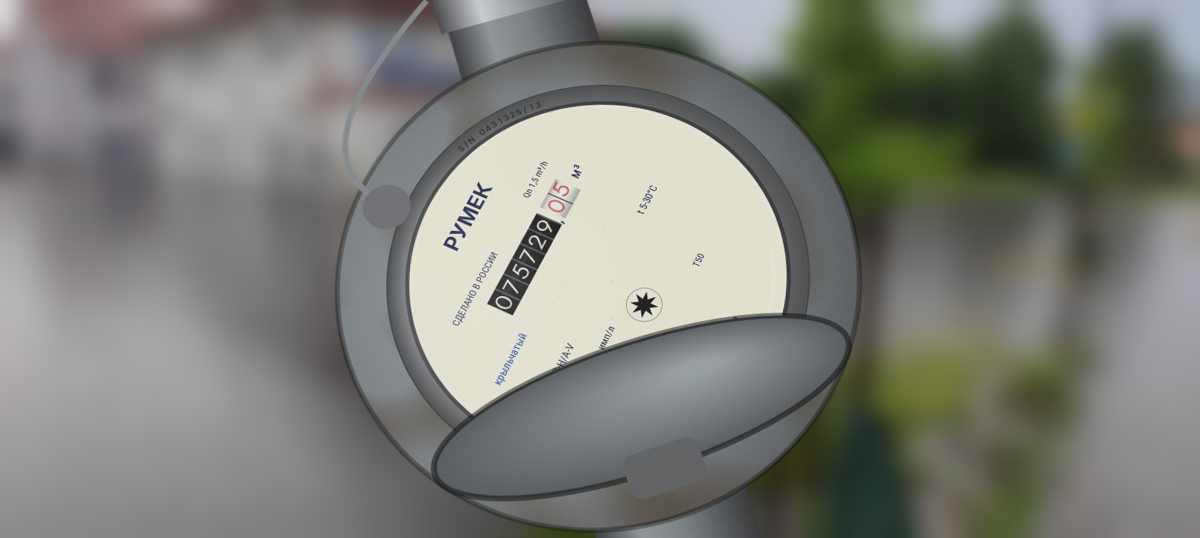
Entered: 75729.05 m³
